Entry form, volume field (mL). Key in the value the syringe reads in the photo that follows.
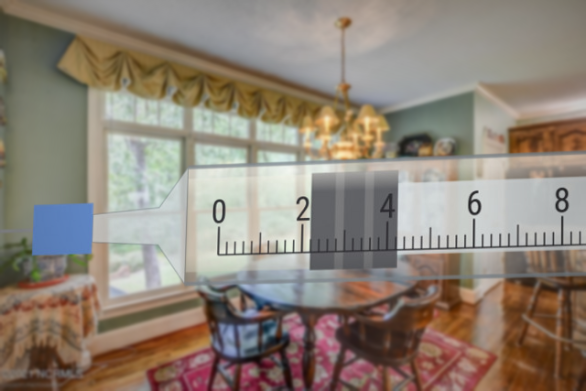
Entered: 2.2 mL
